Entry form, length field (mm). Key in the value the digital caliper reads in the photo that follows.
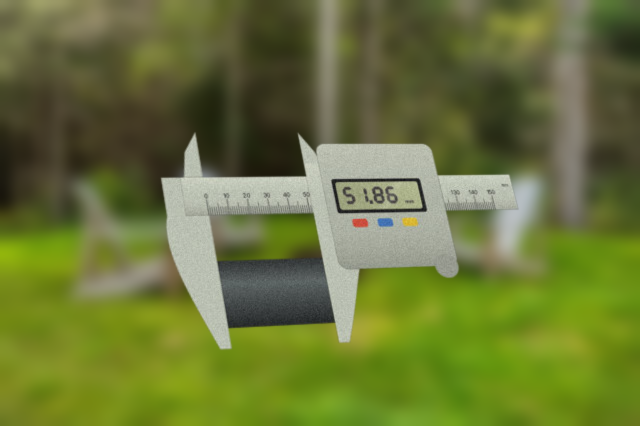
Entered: 51.86 mm
